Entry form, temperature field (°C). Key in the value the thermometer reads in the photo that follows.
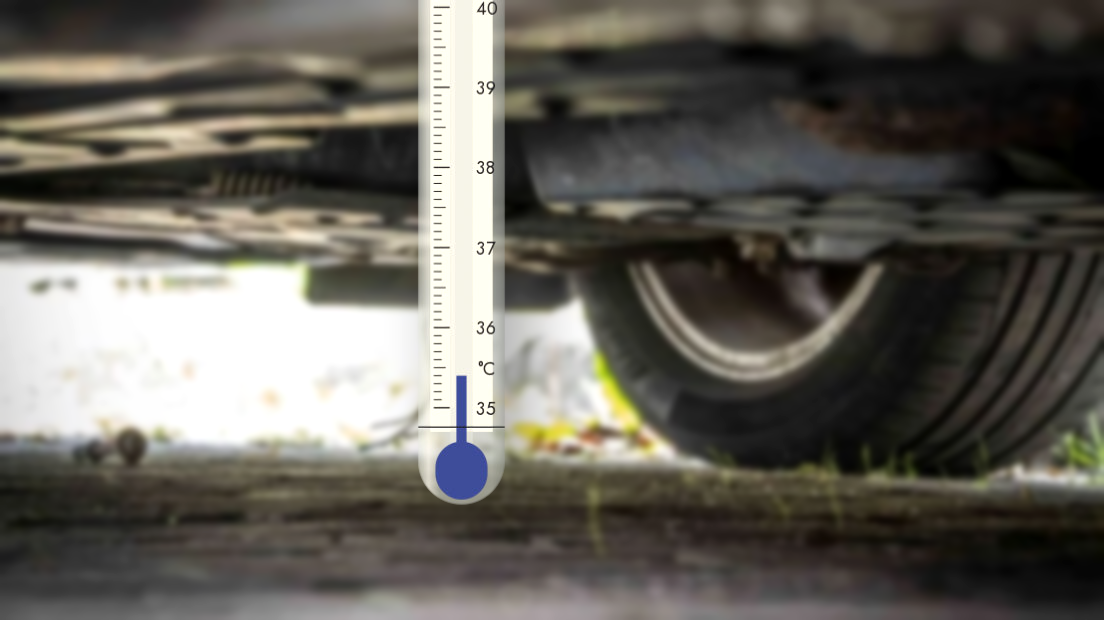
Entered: 35.4 °C
